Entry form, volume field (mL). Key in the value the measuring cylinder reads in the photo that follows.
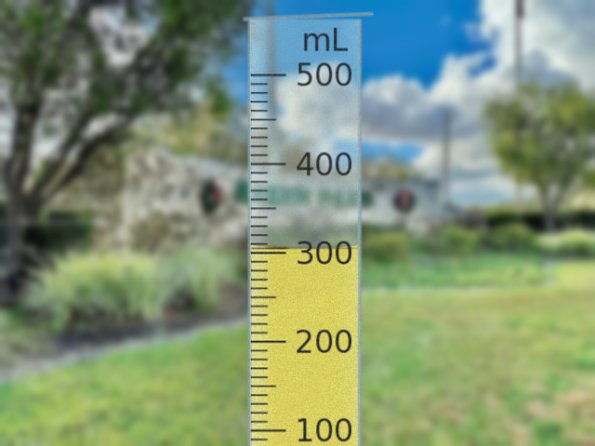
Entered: 305 mL
